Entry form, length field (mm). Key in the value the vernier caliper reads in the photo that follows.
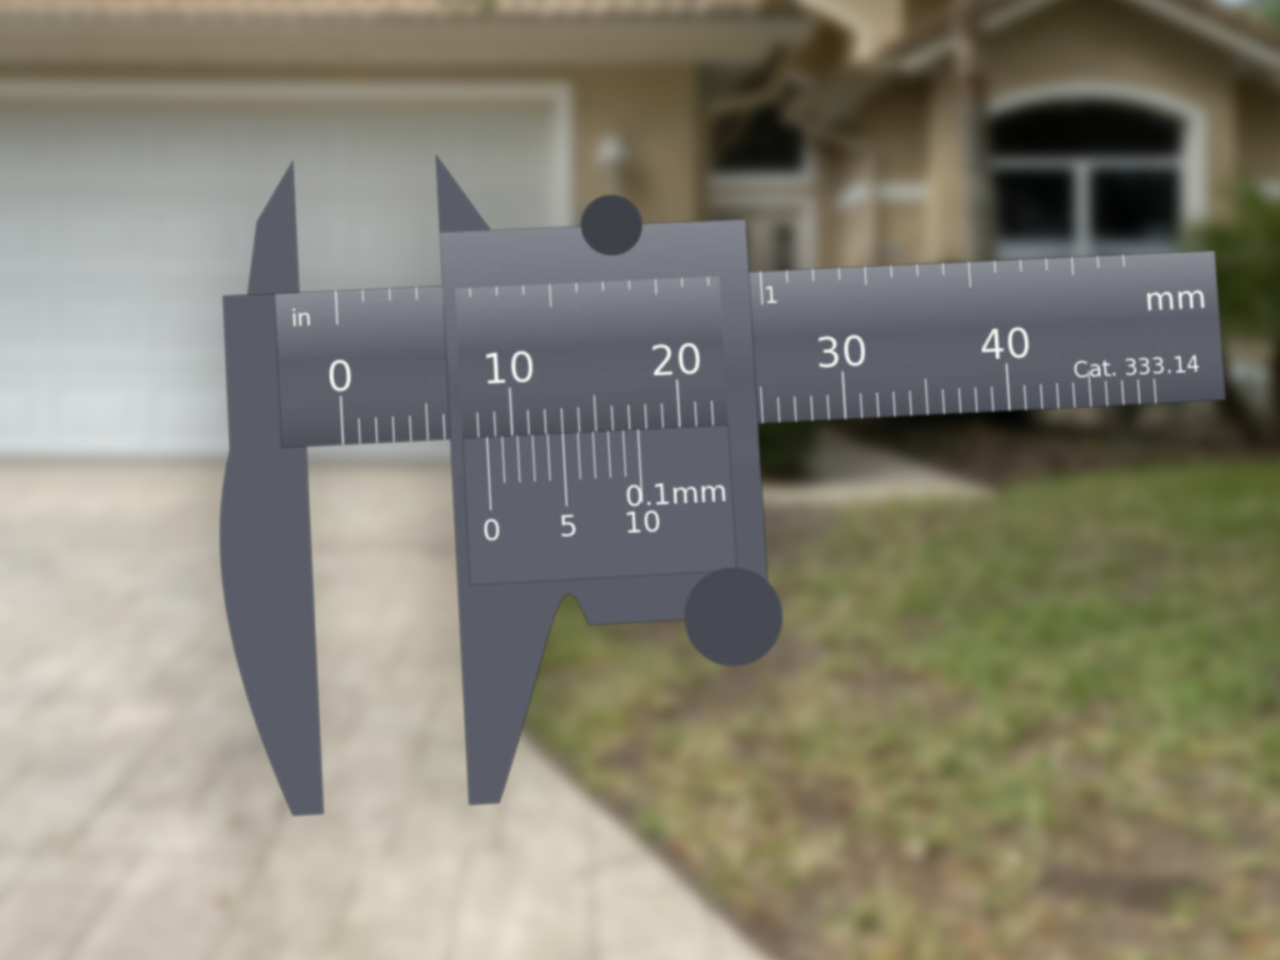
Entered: 8.5 mm
